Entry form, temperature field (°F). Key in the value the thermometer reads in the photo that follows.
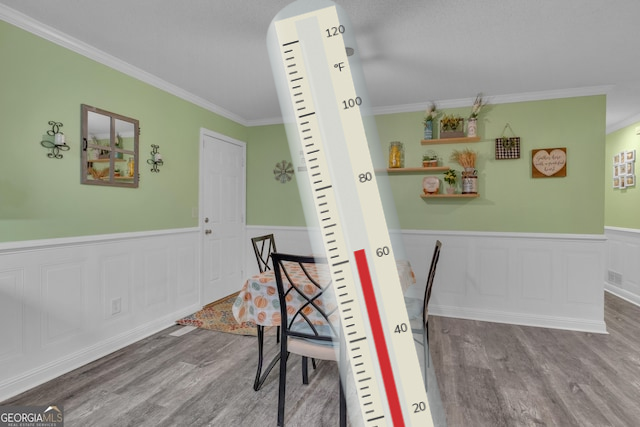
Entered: 62 °F
